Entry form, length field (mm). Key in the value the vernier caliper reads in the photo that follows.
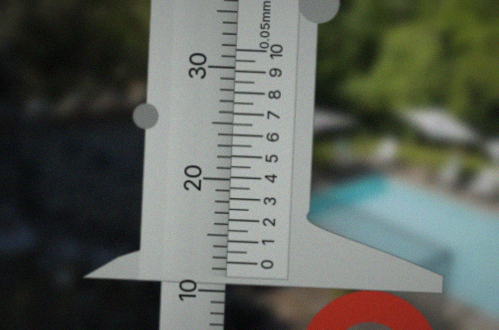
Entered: 12.6 mm
